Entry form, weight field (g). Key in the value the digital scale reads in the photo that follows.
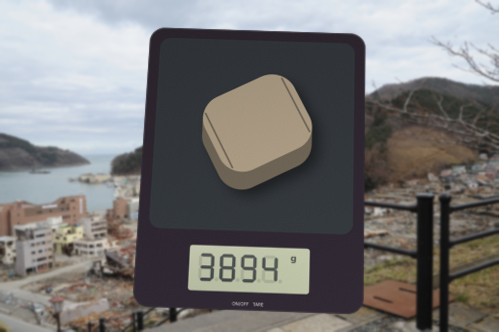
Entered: 3894 g
